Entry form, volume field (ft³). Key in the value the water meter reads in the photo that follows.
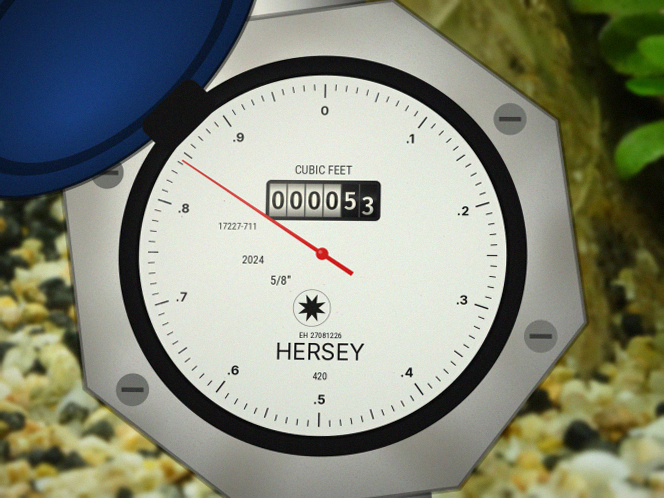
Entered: 52.84 ft³
